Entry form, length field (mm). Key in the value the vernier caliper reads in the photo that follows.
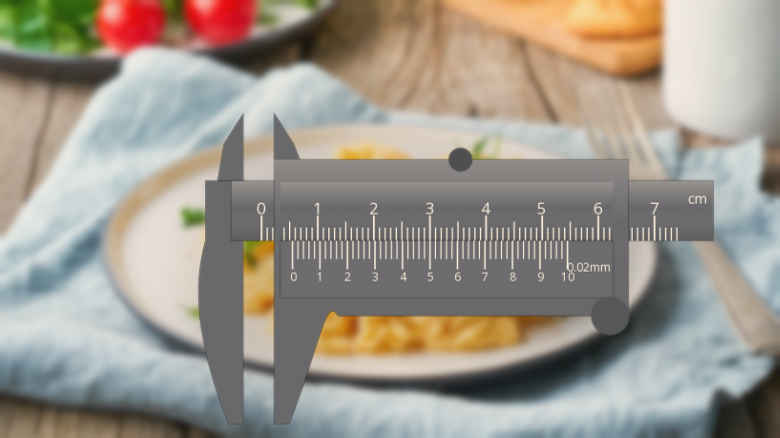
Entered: 5.5 mm
